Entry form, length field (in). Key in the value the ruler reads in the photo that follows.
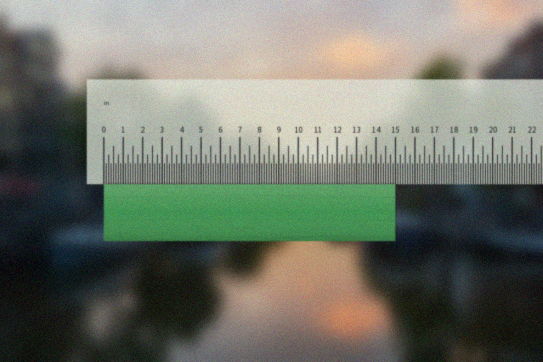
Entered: 15 in
